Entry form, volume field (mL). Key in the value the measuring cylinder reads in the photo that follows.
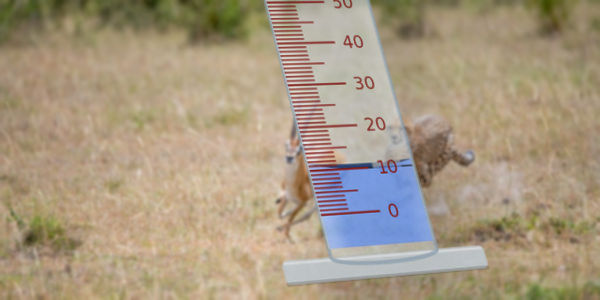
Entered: 10 mL
